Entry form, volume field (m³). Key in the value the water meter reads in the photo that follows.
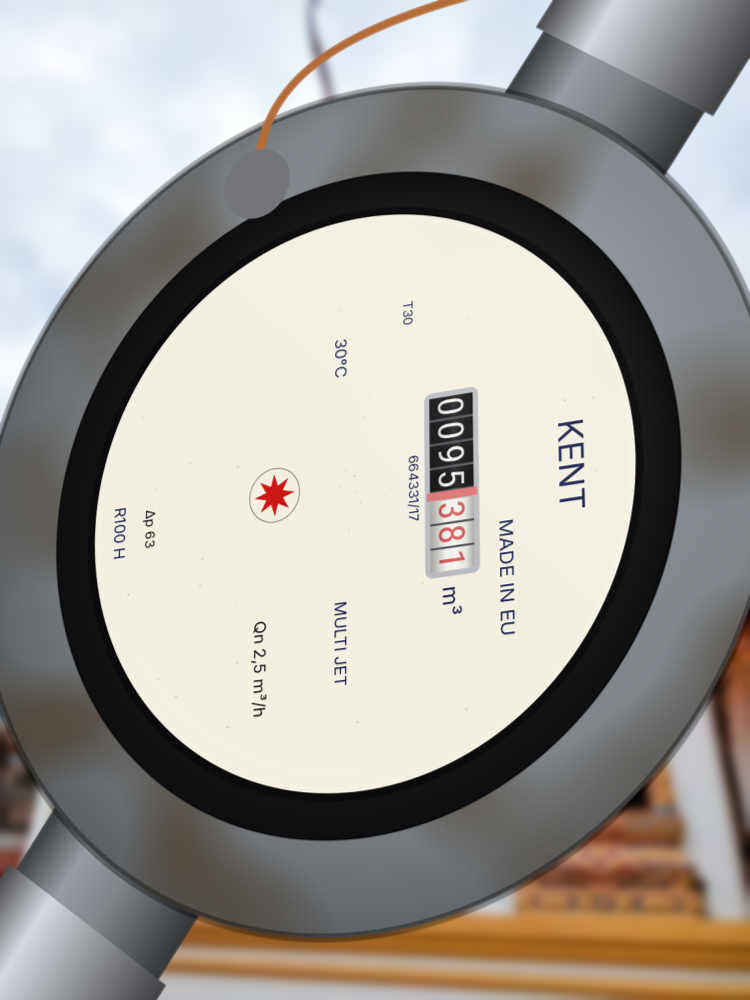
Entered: 95.381 m³
